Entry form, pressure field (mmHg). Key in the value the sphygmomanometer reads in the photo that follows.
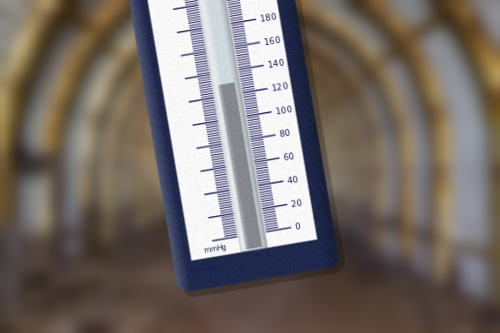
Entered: 130 mmHg
